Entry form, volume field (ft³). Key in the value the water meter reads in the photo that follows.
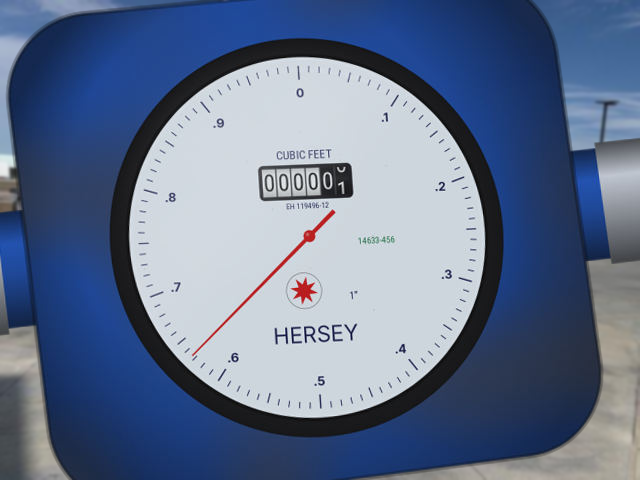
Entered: 0.63 ft³
